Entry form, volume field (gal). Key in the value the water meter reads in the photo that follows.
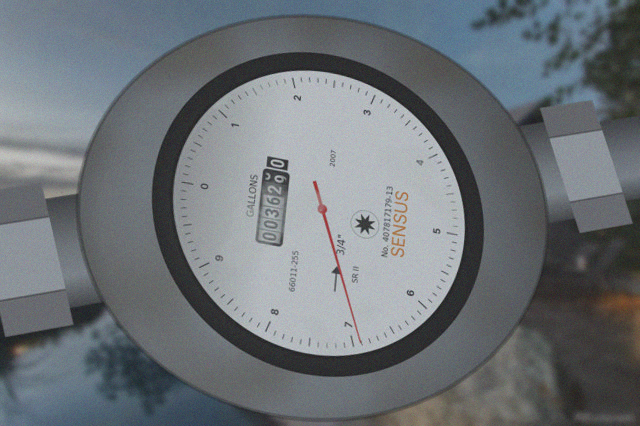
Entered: 36286.9 gal
